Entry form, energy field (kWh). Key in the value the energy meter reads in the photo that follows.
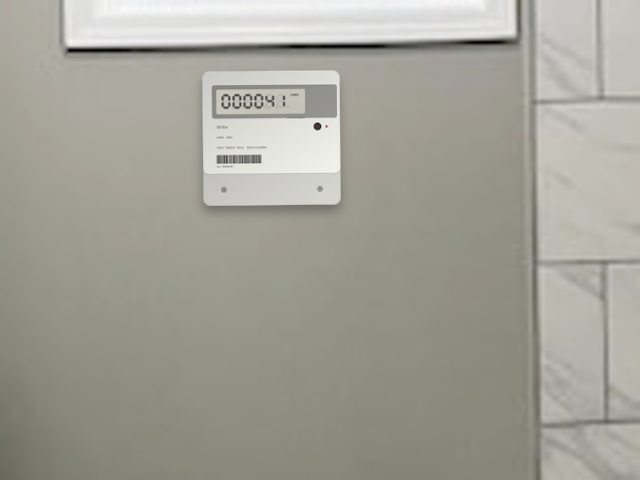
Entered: 41 kWh
